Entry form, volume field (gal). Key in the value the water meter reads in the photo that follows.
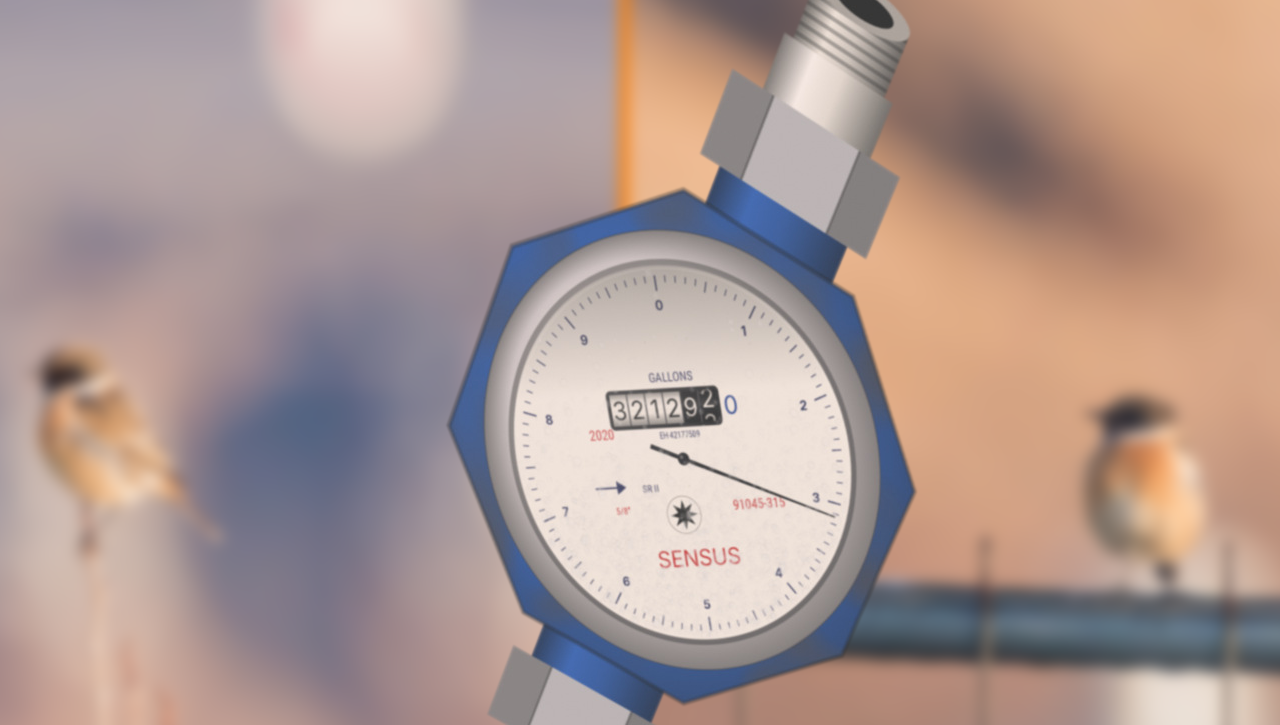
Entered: 3212923.1 gal
